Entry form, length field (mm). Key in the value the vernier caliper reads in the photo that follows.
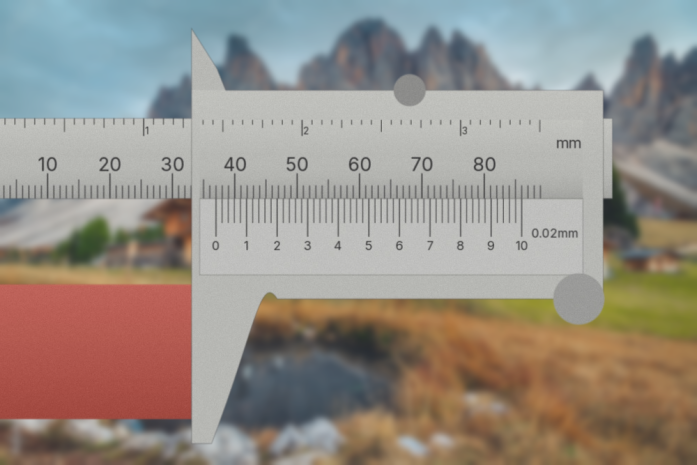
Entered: 37.0 mm
